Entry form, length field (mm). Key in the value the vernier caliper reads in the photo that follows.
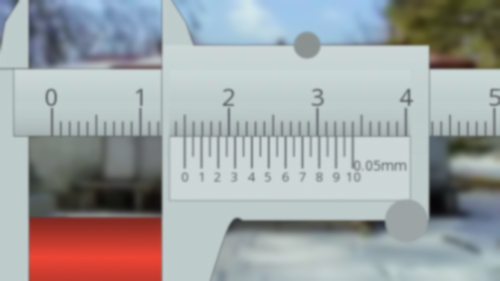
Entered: 15.0 mm
